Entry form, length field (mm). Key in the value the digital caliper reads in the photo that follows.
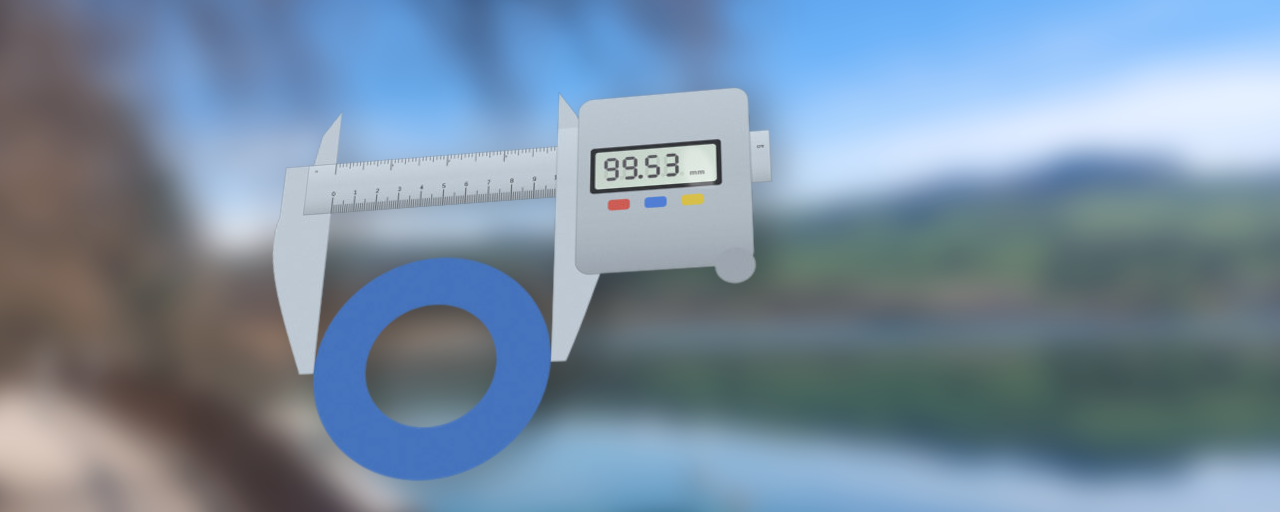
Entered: 99.53 mm
